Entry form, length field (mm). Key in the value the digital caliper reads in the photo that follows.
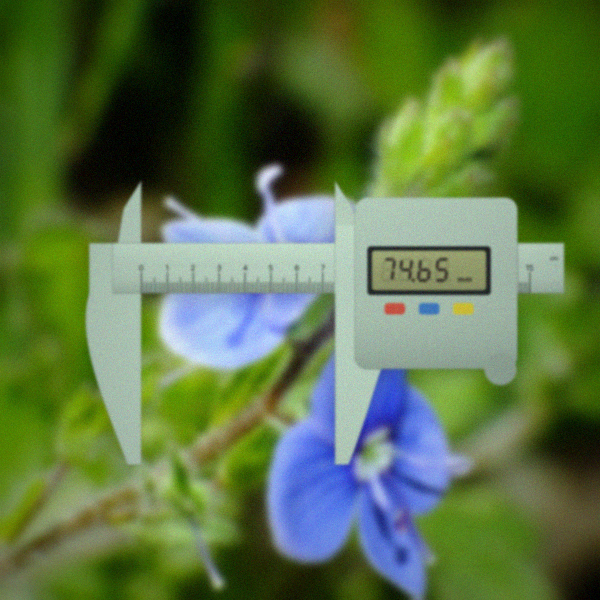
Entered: 74.65 mm
